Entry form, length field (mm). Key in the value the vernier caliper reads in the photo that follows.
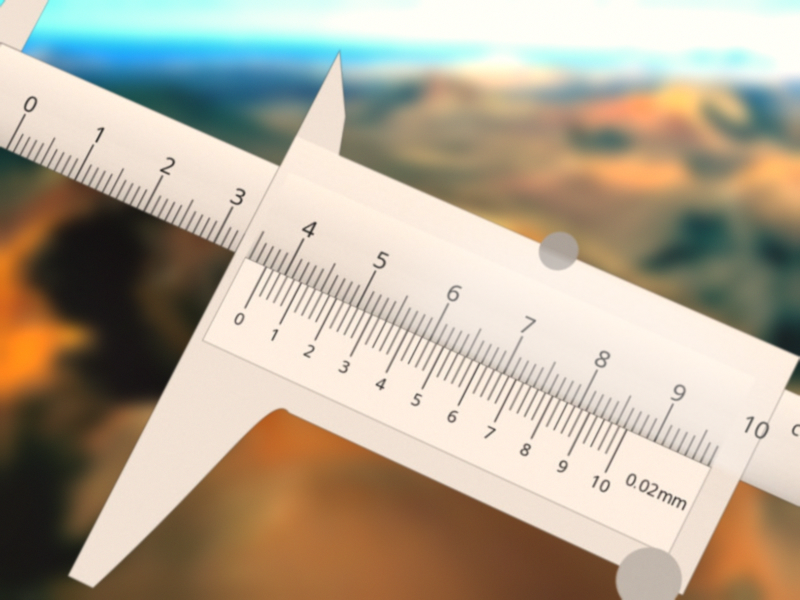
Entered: 37.4 mm
